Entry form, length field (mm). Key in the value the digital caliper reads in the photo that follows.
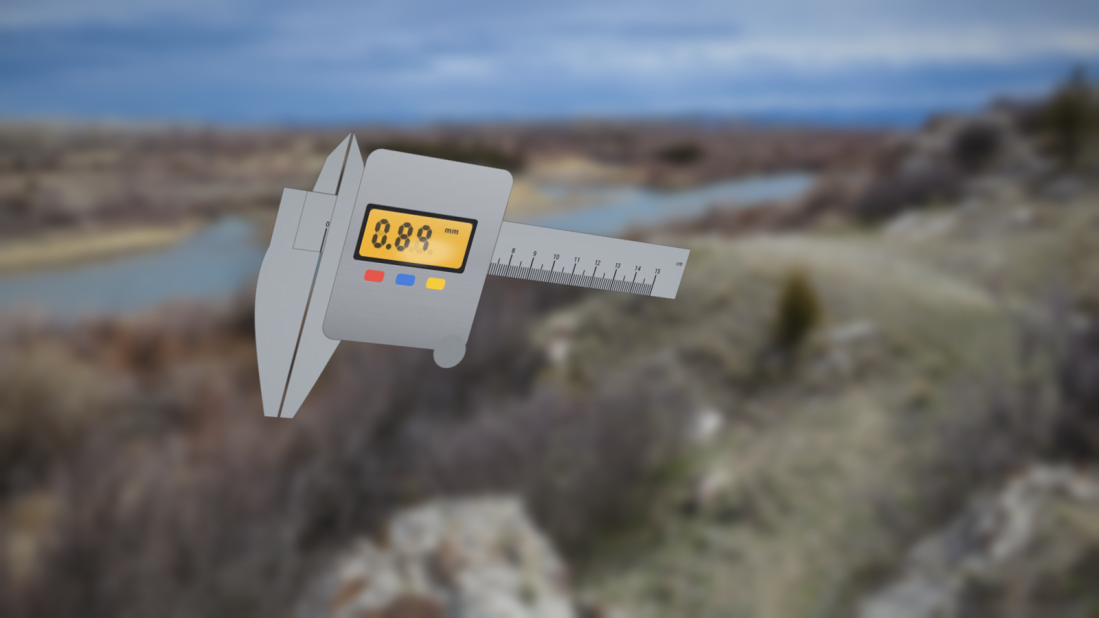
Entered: 0.89 mm
